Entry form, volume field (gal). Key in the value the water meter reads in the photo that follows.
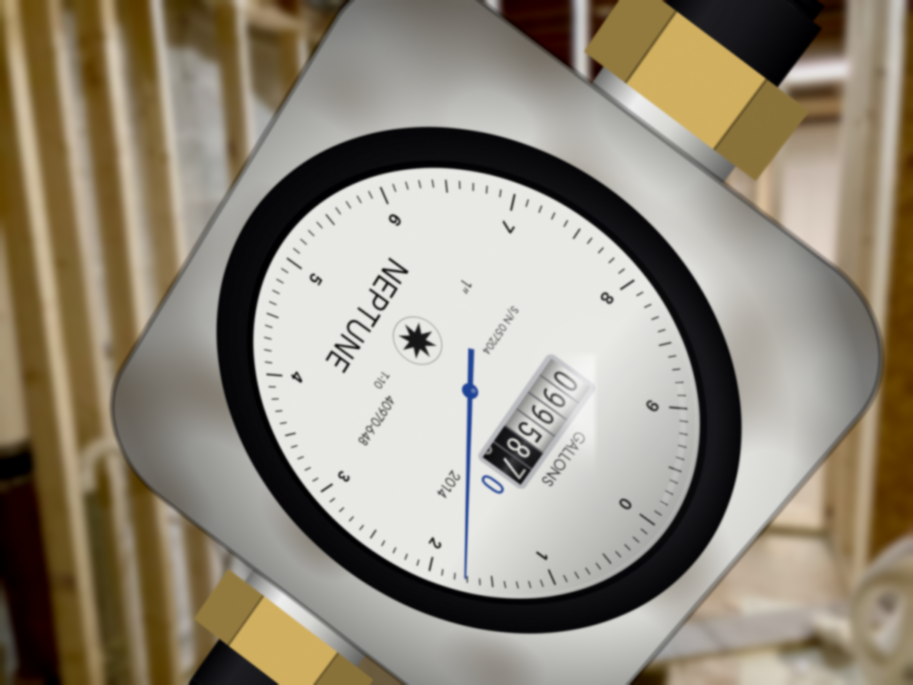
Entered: 995871.7 gal
